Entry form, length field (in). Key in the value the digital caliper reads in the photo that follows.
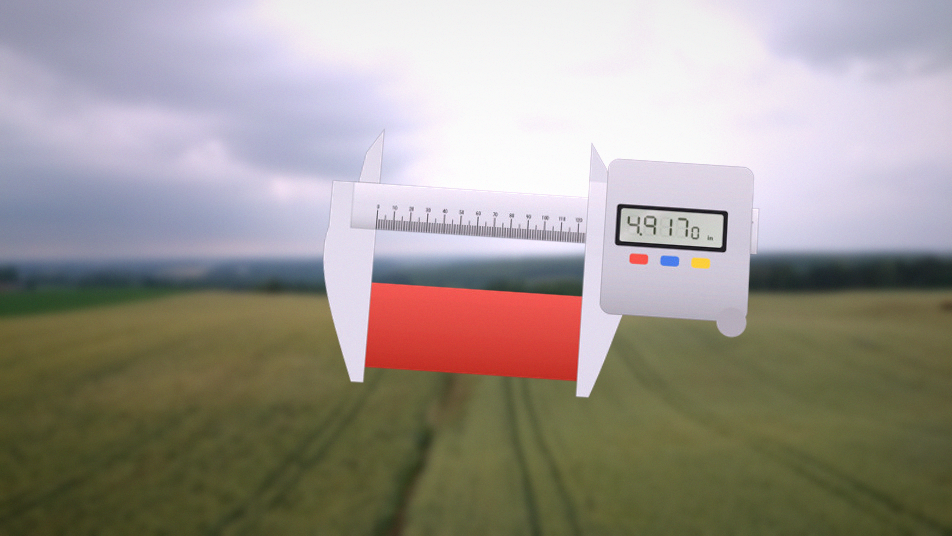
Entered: 4.9170 in
